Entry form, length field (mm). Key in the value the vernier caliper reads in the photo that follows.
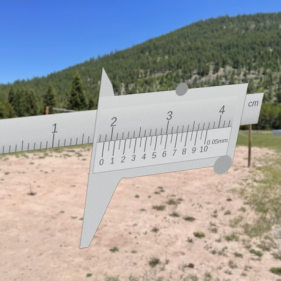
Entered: 18.8 mm
